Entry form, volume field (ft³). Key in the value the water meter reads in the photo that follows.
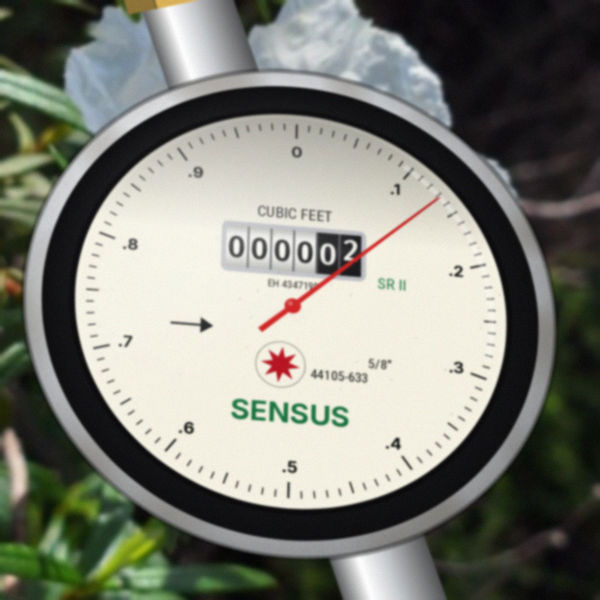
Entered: 2.13 ft³
